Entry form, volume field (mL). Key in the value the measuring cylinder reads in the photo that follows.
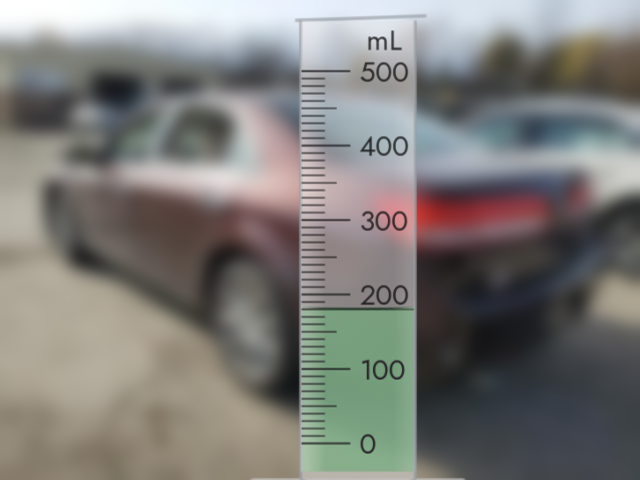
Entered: 180 mL
